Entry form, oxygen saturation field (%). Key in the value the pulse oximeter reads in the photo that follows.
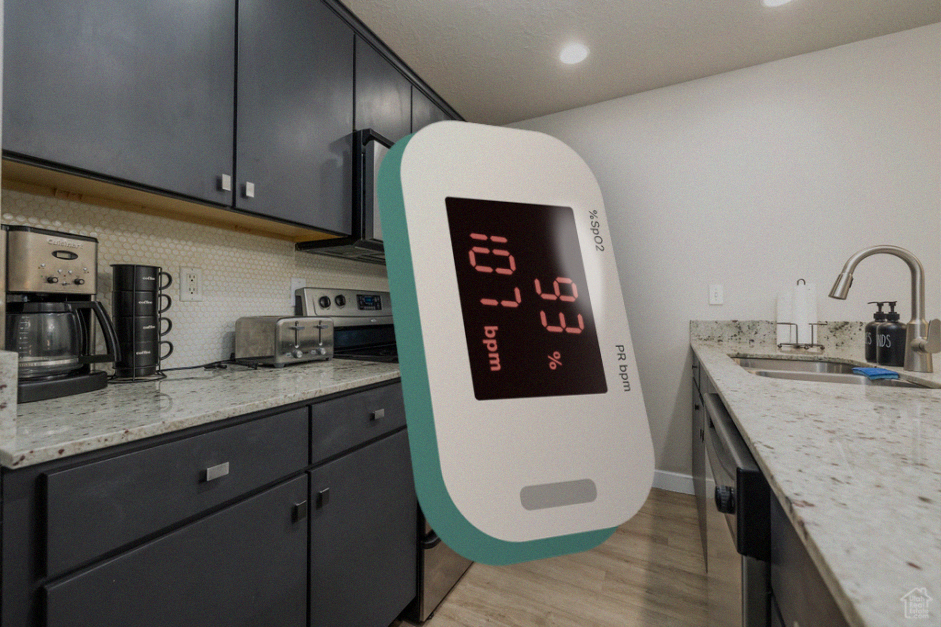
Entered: 93 %
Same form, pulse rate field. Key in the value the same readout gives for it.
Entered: 107 bpm
